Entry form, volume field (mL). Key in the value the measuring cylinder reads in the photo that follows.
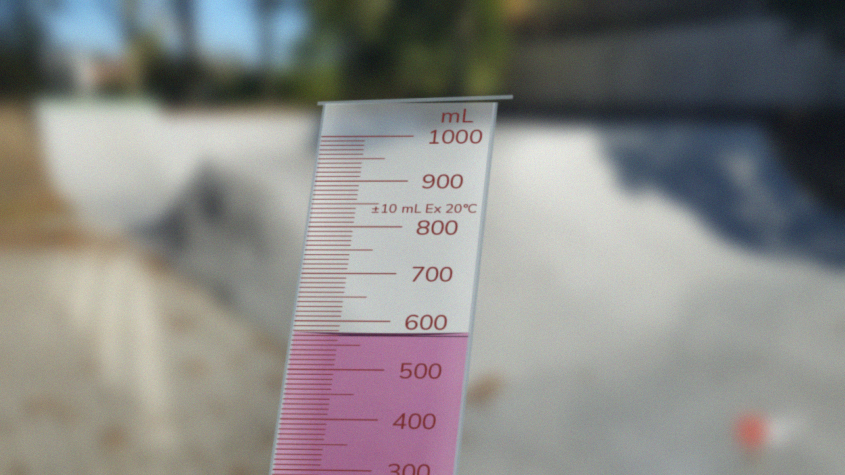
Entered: 570 mL
